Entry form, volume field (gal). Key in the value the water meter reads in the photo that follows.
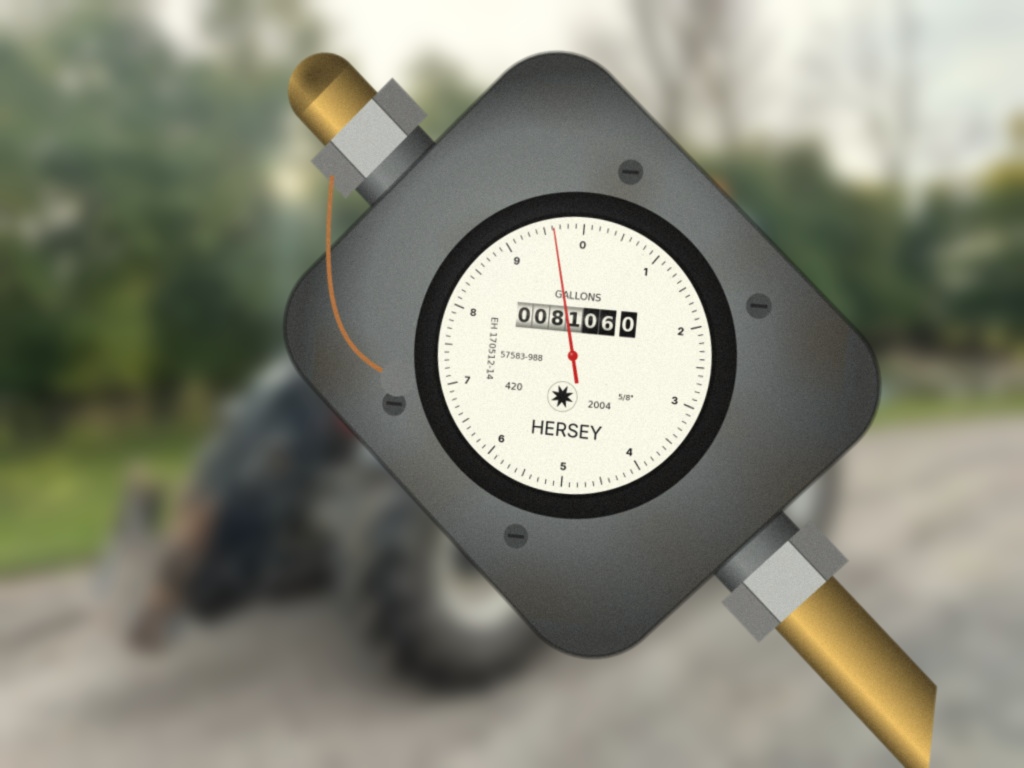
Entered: 81059.6 gal
